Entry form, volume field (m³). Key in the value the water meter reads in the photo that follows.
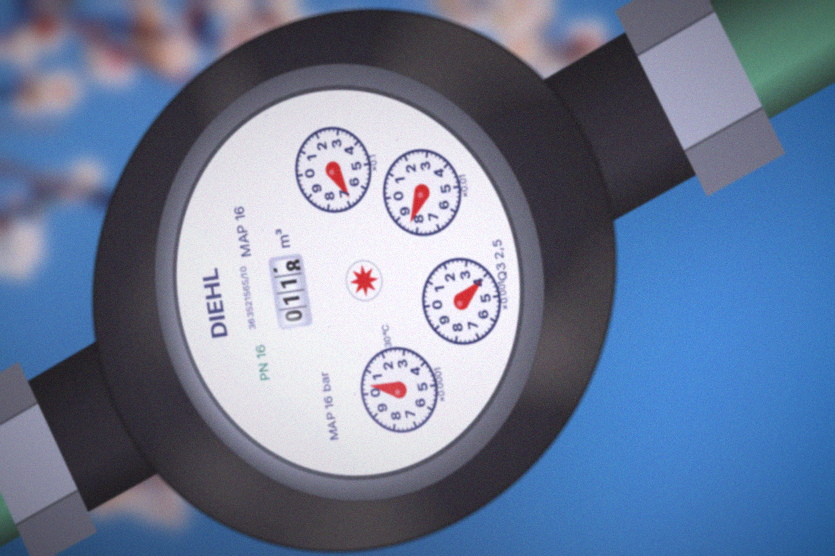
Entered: 117.6840 m³
